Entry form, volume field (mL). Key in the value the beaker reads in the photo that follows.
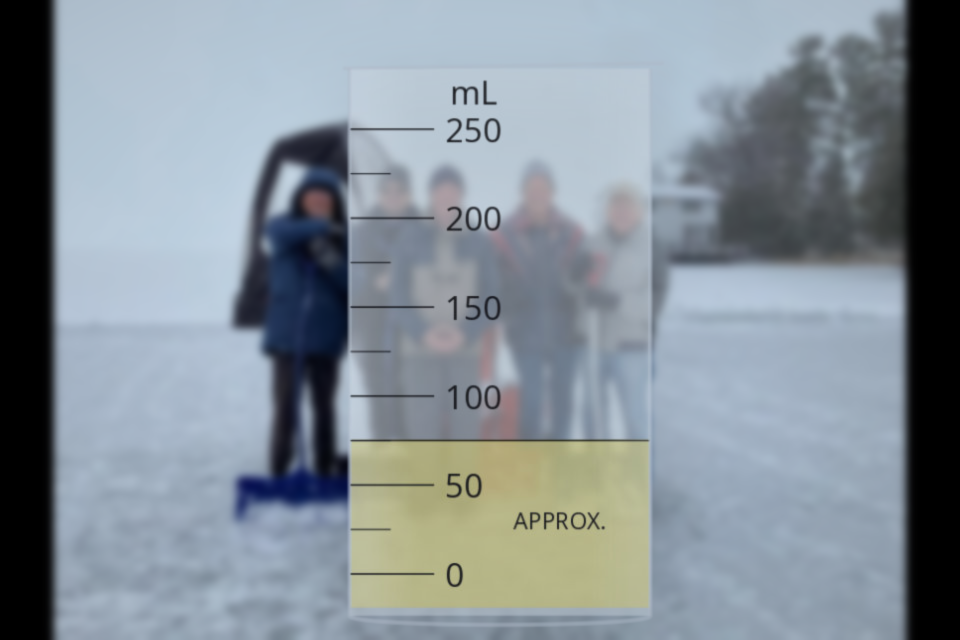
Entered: 75 mL
